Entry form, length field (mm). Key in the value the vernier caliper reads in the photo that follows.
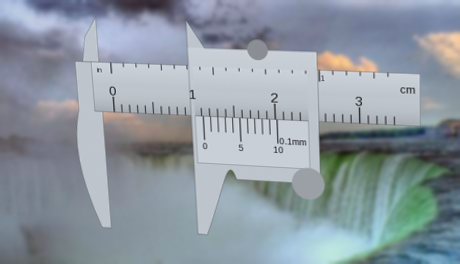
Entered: 11.2 mm
